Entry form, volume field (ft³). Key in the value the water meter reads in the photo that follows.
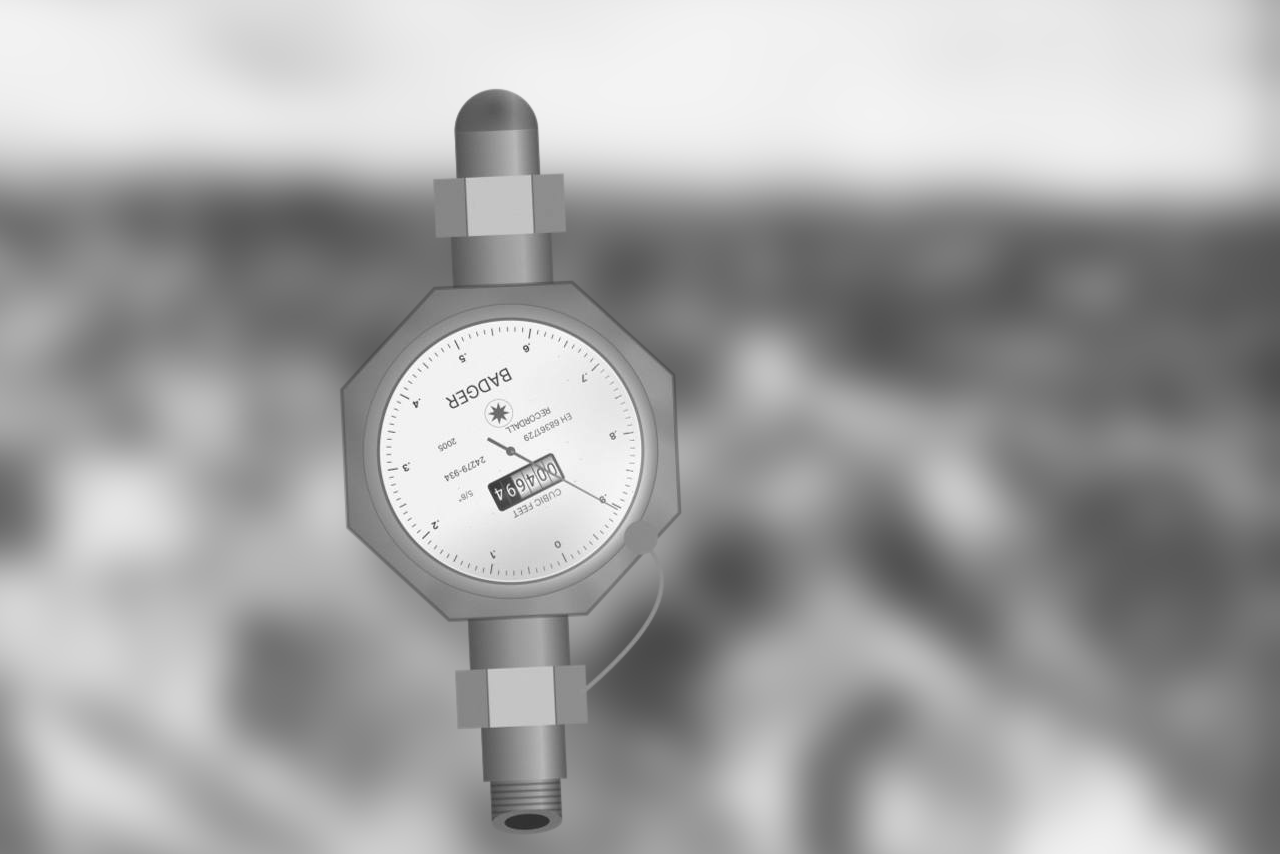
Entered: 4693.90 ft³
